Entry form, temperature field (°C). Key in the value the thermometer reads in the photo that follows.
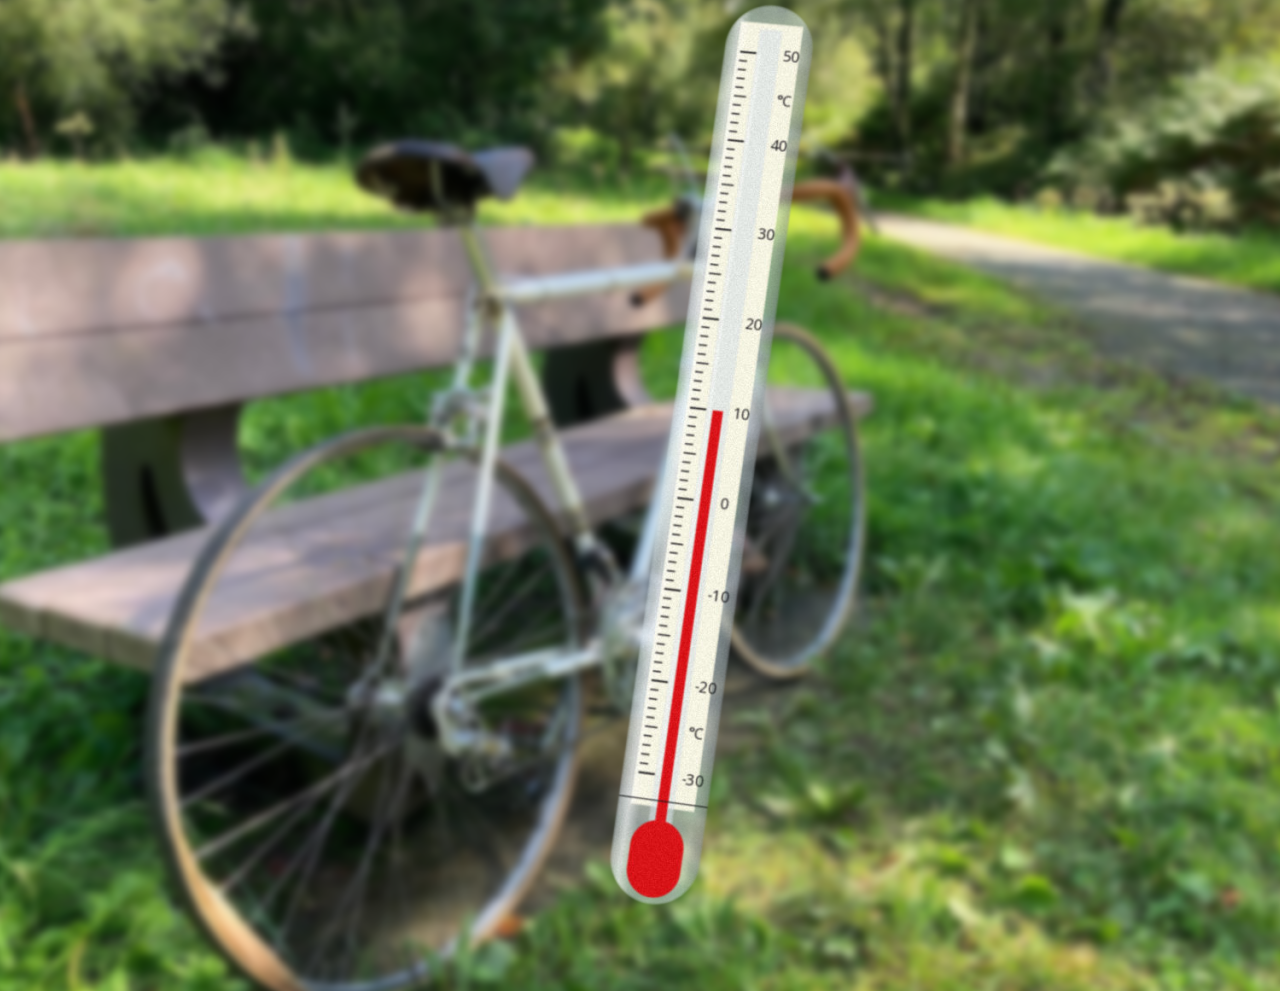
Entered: 10 °C
